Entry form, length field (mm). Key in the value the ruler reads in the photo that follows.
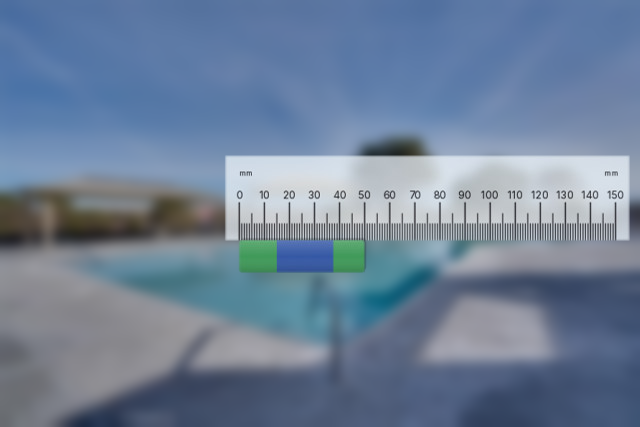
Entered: 50 mm
